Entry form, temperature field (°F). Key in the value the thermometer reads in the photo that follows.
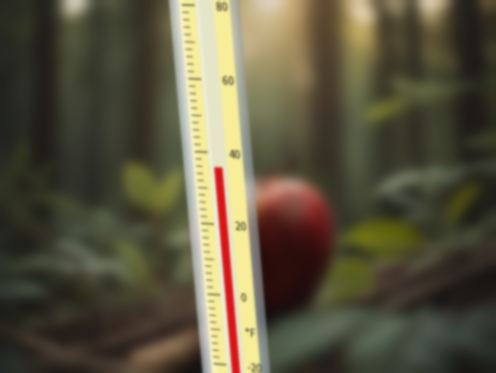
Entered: 36 °F
